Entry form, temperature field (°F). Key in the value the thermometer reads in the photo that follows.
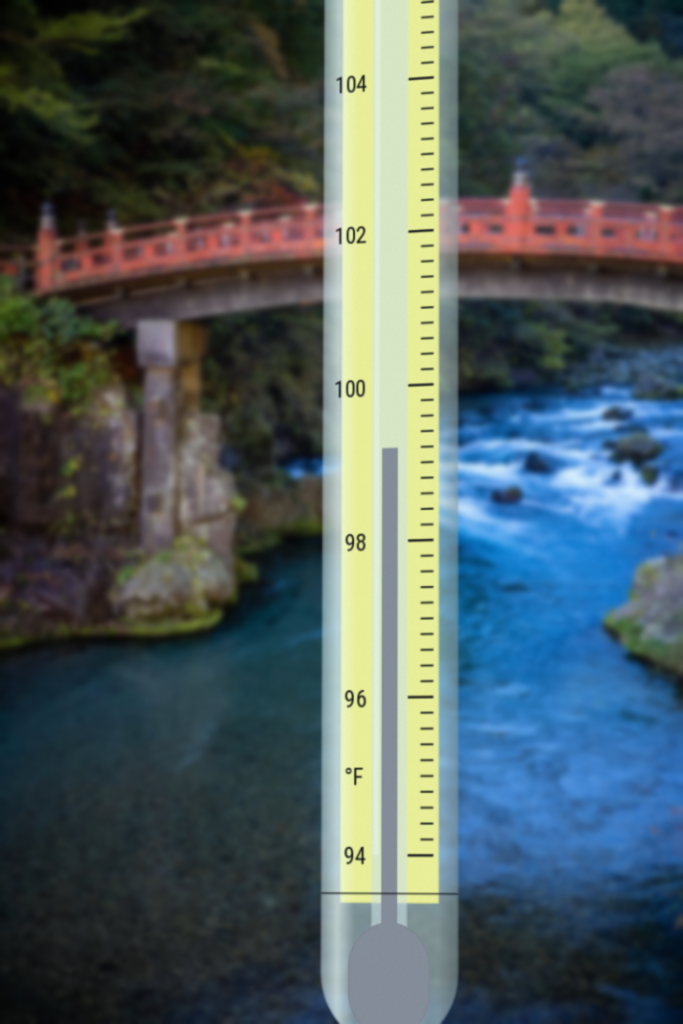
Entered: 99.2 °F
